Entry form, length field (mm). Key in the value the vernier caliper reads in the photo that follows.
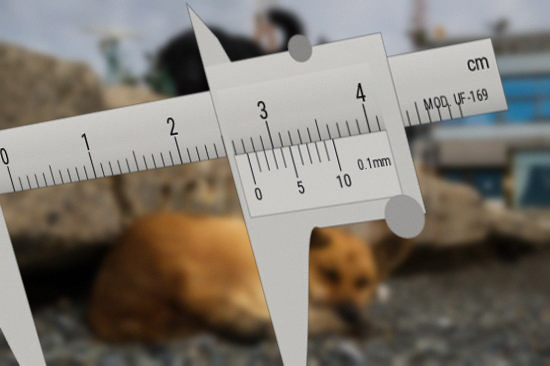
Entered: 27.2 mm
